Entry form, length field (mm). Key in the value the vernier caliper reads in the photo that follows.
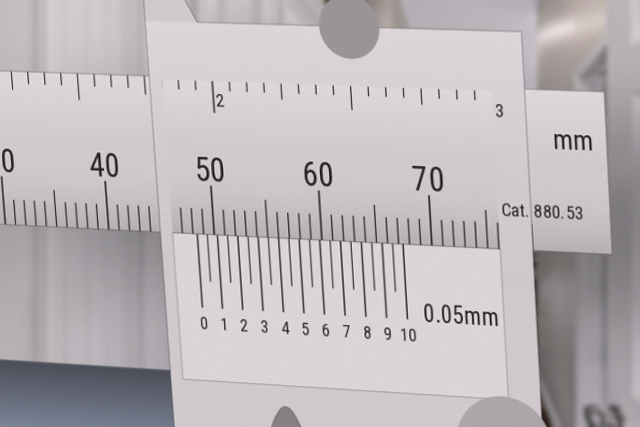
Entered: 48.4 mm
